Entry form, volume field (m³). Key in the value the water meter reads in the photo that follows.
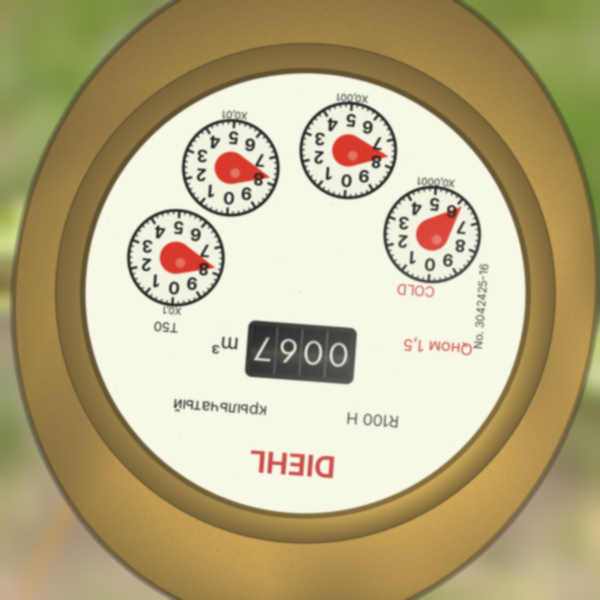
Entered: 67.7776 m³
